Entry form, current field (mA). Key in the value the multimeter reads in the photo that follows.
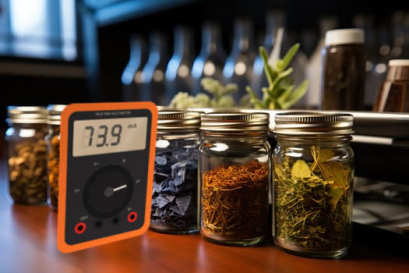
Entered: 73.9 mA
